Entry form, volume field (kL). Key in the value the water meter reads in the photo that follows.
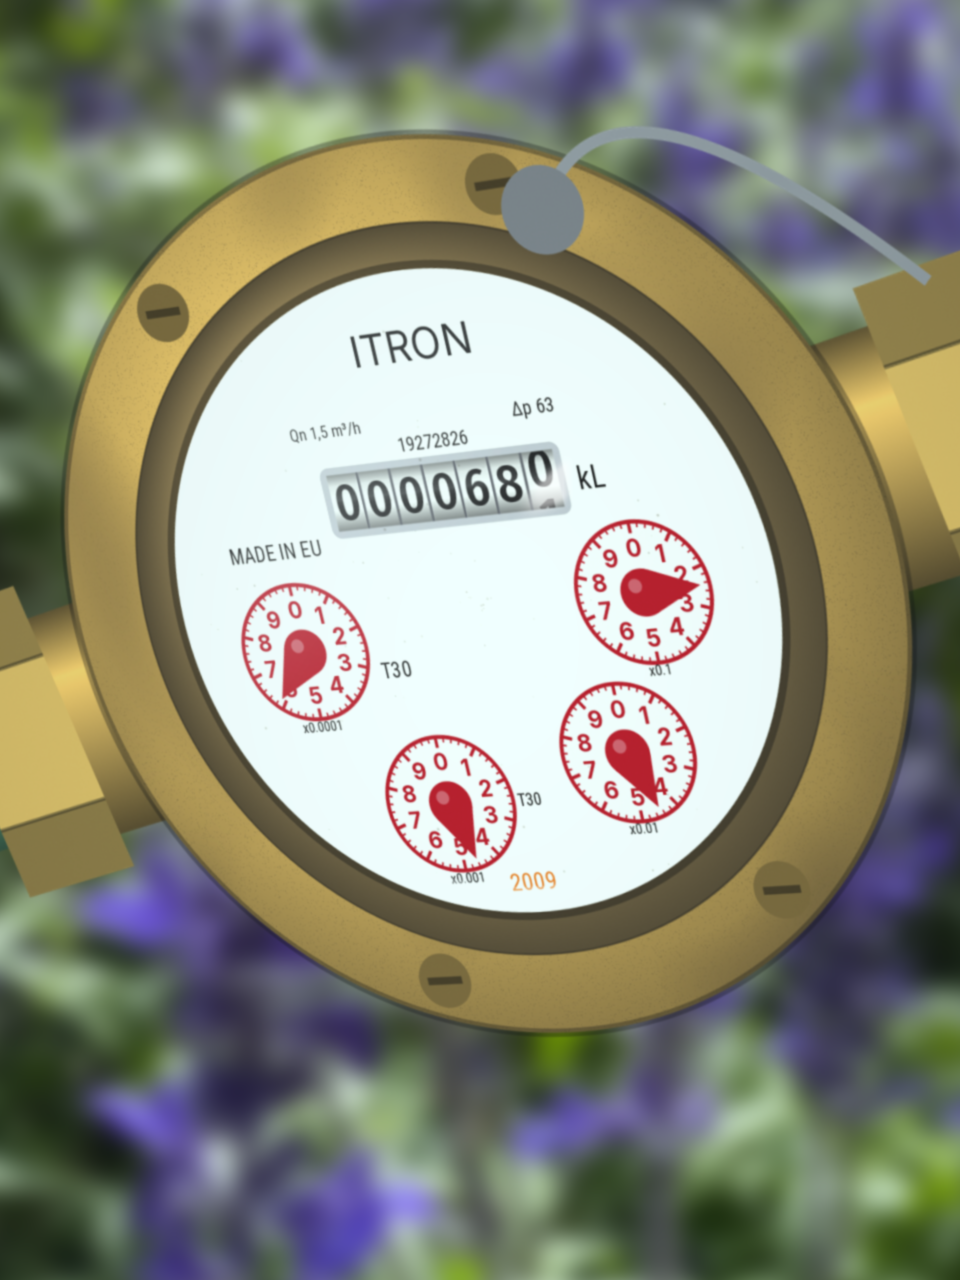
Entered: 680.2446 kL
